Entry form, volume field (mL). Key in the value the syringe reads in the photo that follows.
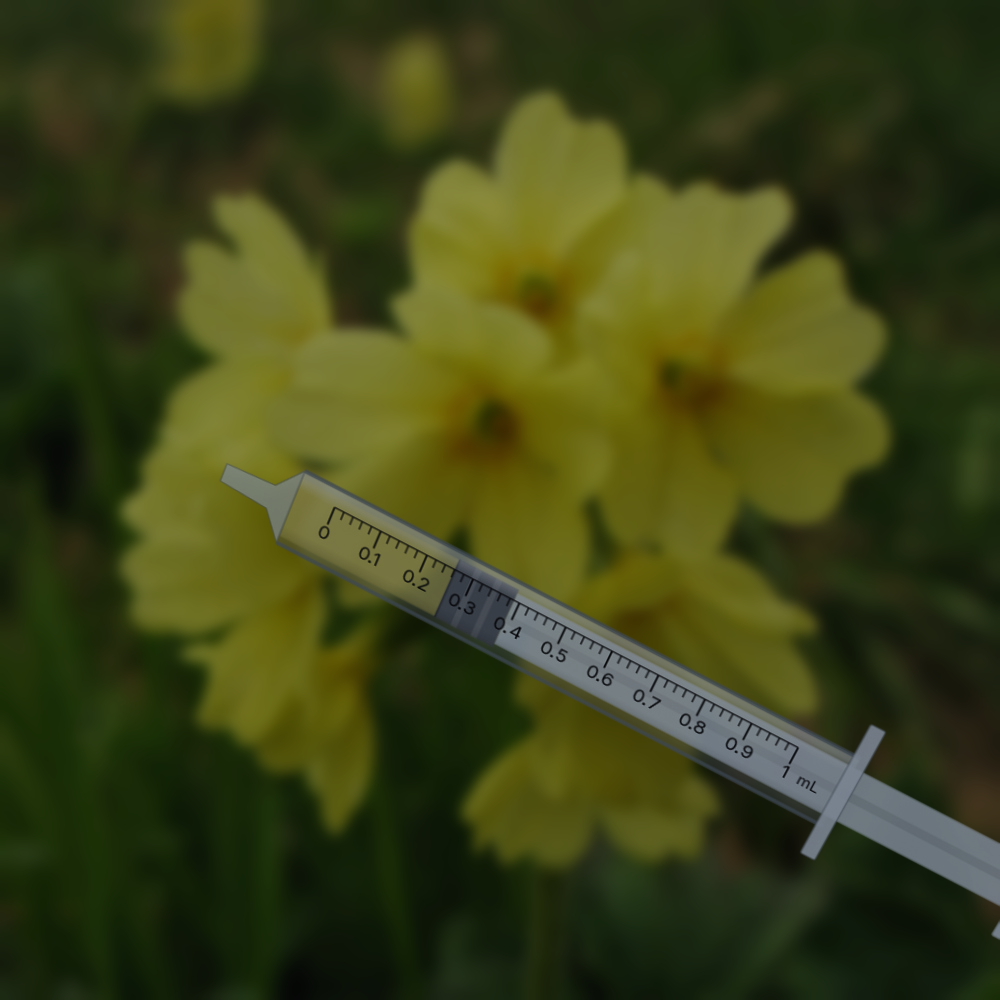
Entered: 0.26 mL
